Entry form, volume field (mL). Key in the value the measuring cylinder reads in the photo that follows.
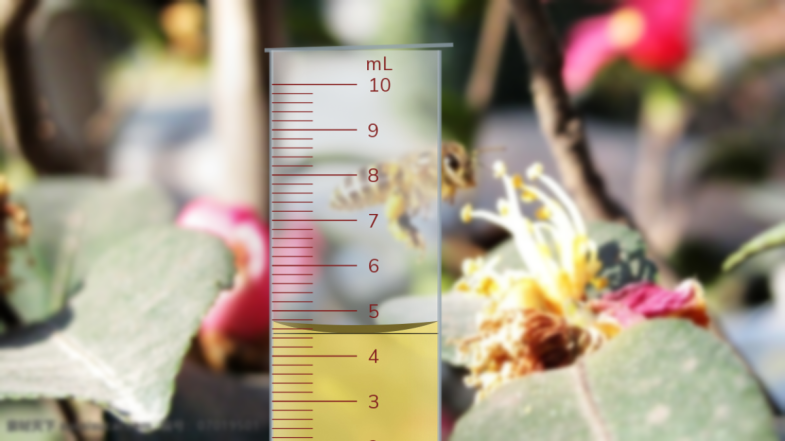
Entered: 4.5 mL
